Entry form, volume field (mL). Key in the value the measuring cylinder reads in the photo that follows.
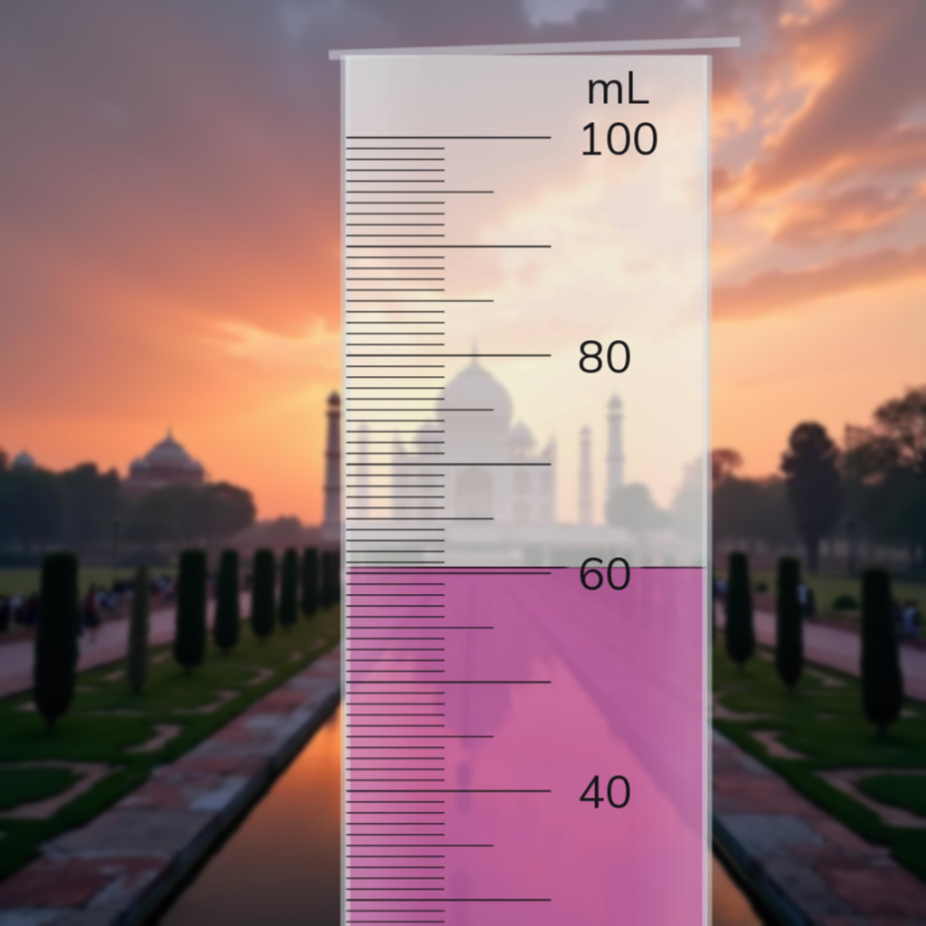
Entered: 60.5 mL
